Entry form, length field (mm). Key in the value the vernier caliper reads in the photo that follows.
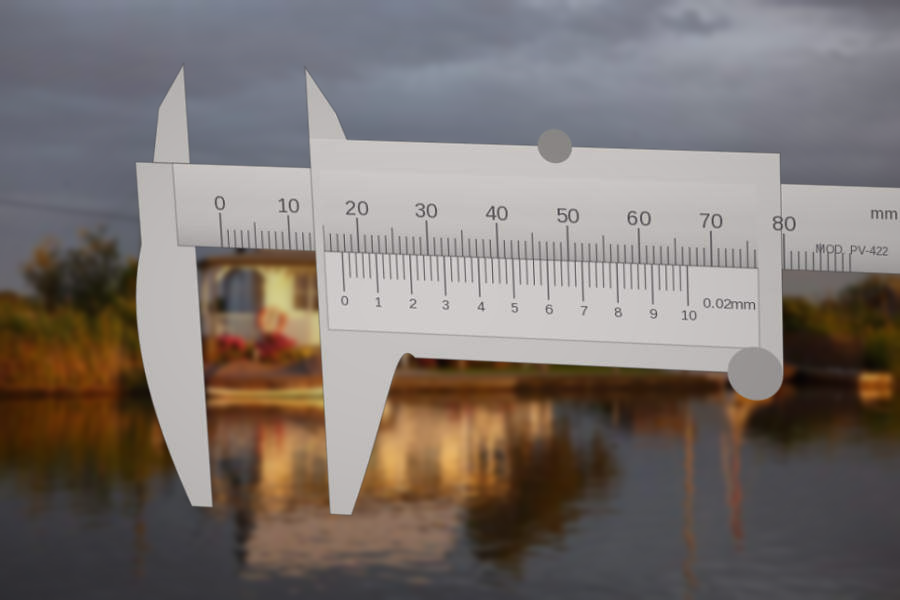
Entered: 17.6 mm
